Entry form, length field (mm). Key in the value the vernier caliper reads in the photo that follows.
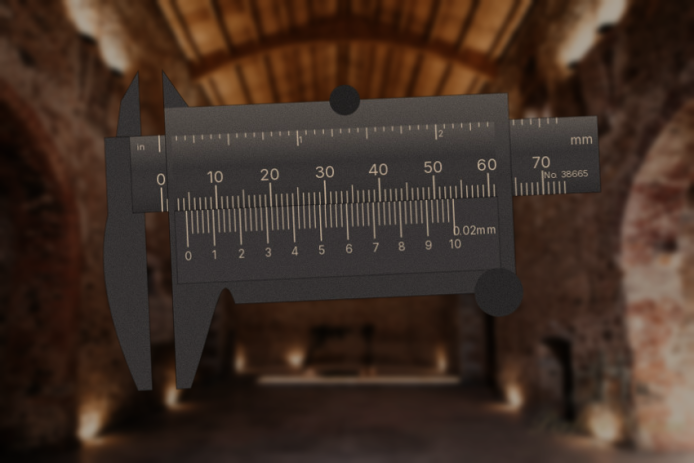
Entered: 4.4 mm
